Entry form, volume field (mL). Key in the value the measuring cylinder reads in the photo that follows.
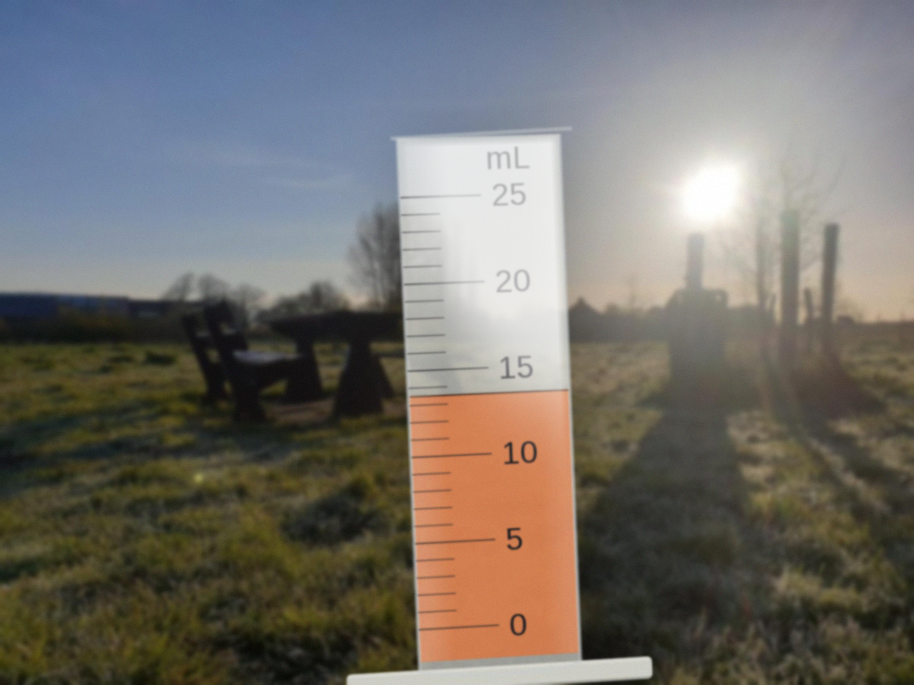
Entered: 13.5 mL
